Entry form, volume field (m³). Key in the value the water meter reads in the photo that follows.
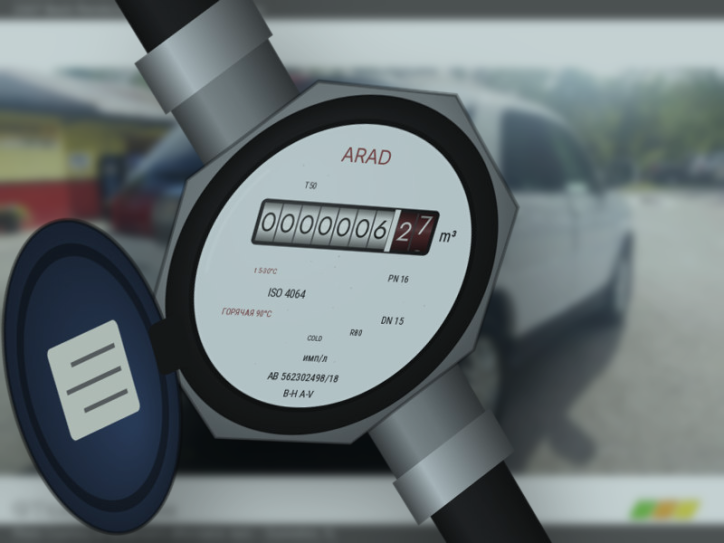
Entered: 6.27 m³
